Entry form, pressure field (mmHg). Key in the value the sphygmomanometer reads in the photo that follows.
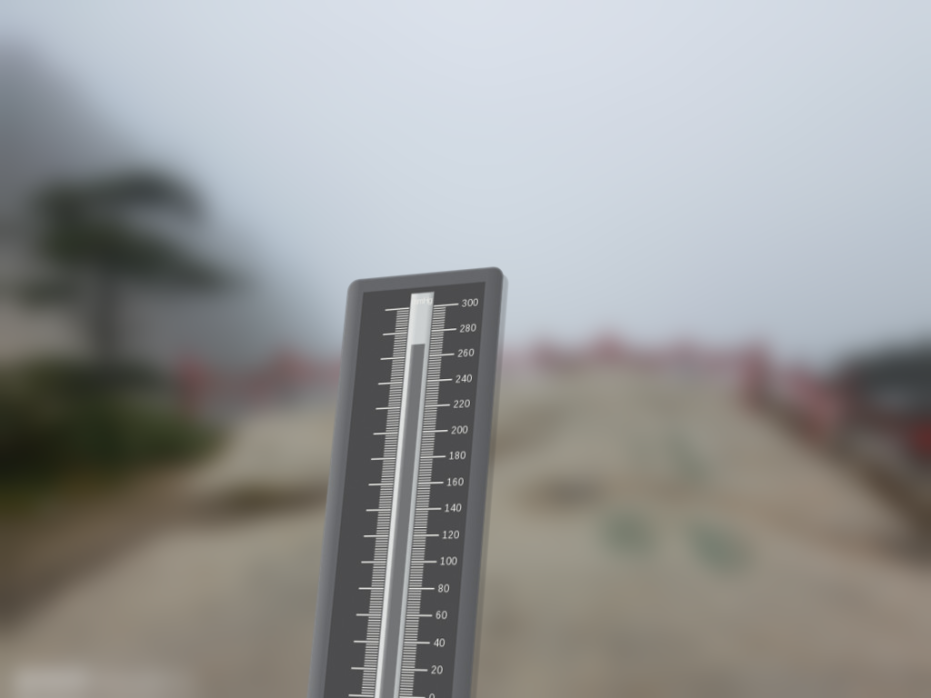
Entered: 270 mmHg
